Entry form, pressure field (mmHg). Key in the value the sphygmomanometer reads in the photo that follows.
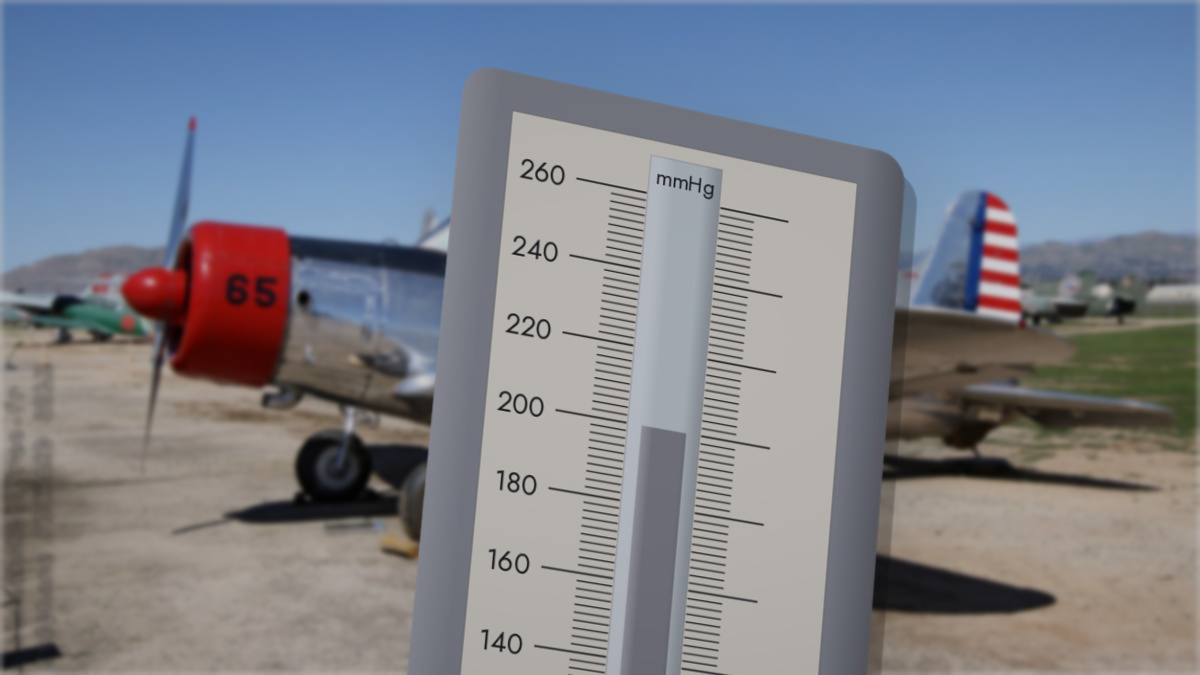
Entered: 200 mmHg
